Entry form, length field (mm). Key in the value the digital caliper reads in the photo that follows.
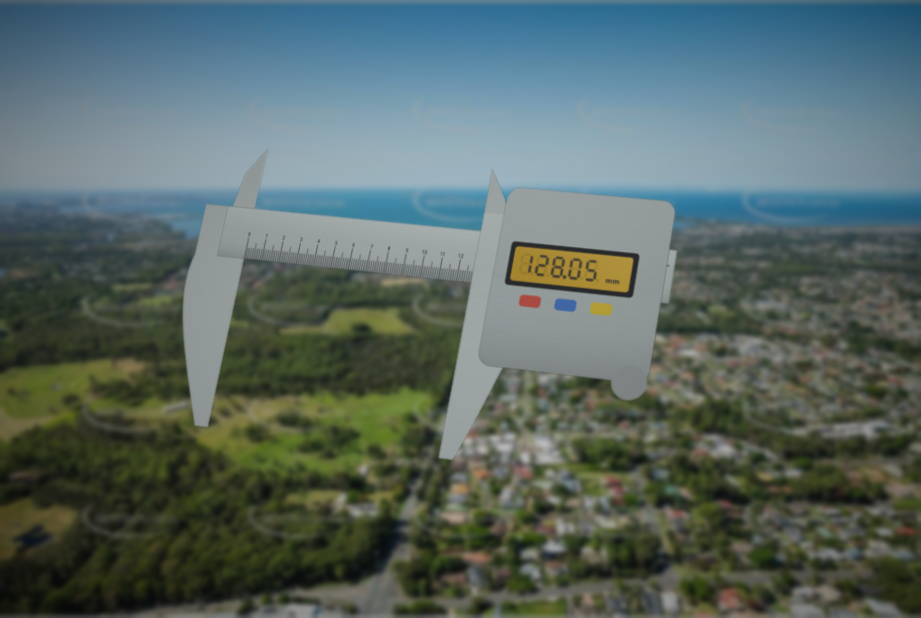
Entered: 128.05 mm
